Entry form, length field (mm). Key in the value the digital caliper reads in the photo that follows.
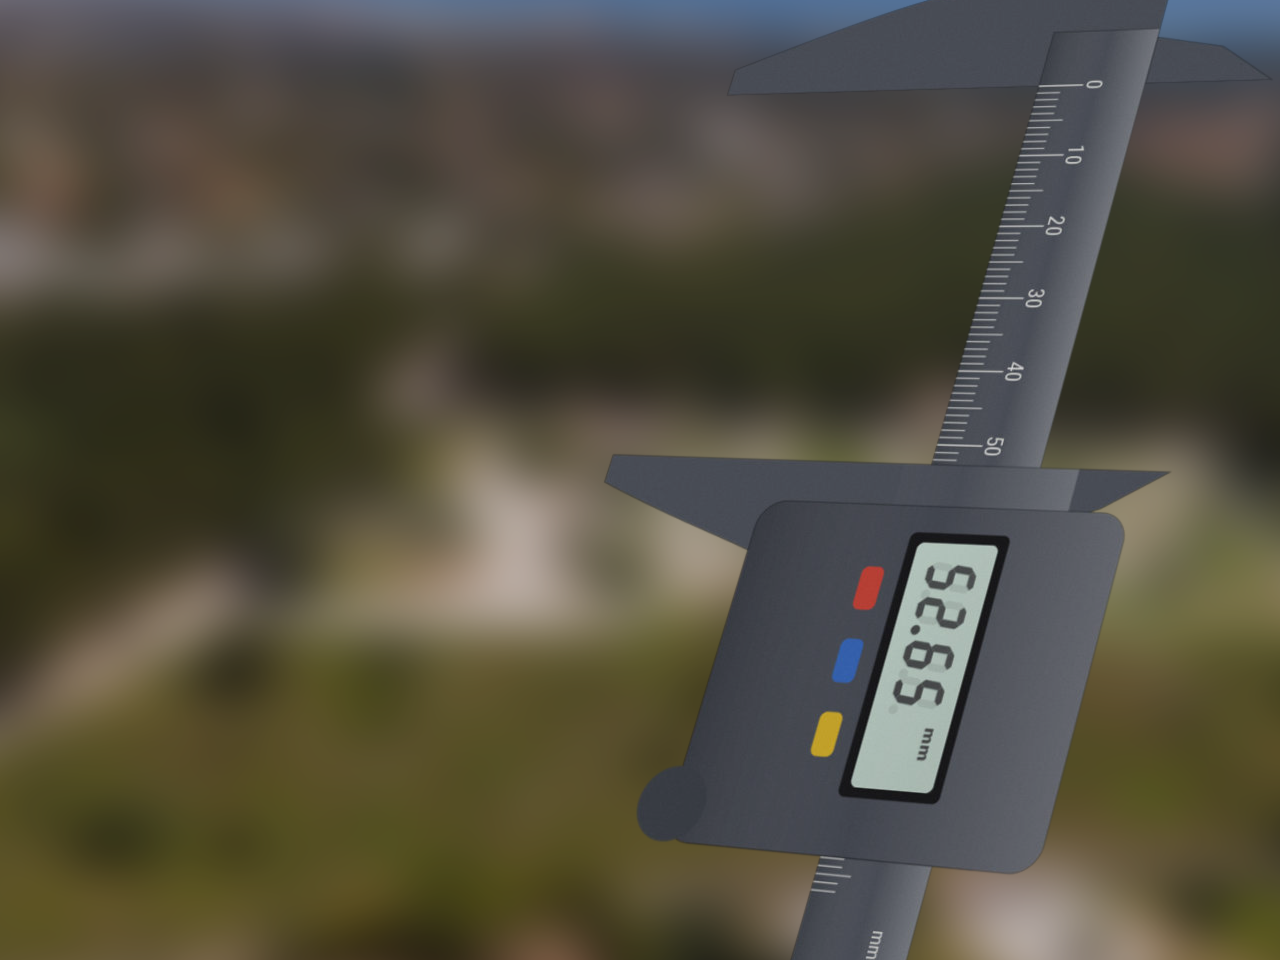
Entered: 52.65 mm
